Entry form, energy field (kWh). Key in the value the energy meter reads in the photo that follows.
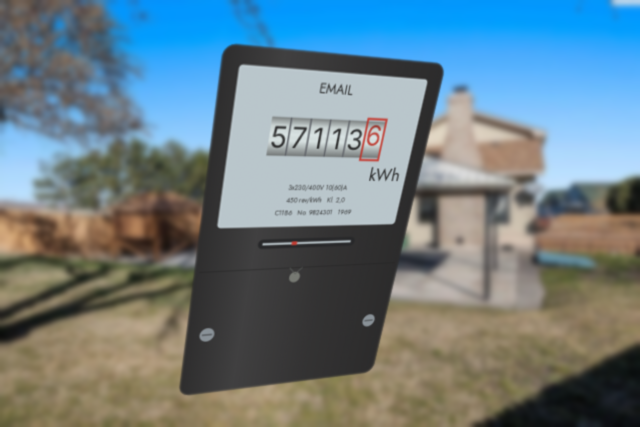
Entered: 57113.6 kWh
